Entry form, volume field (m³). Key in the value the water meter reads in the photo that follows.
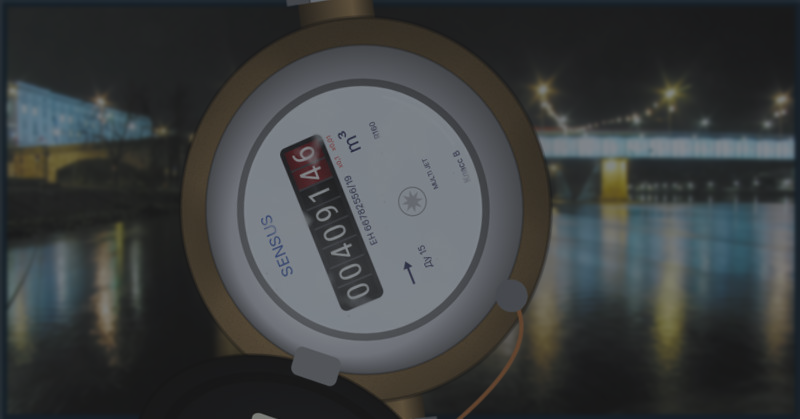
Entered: 4091.46 m³
